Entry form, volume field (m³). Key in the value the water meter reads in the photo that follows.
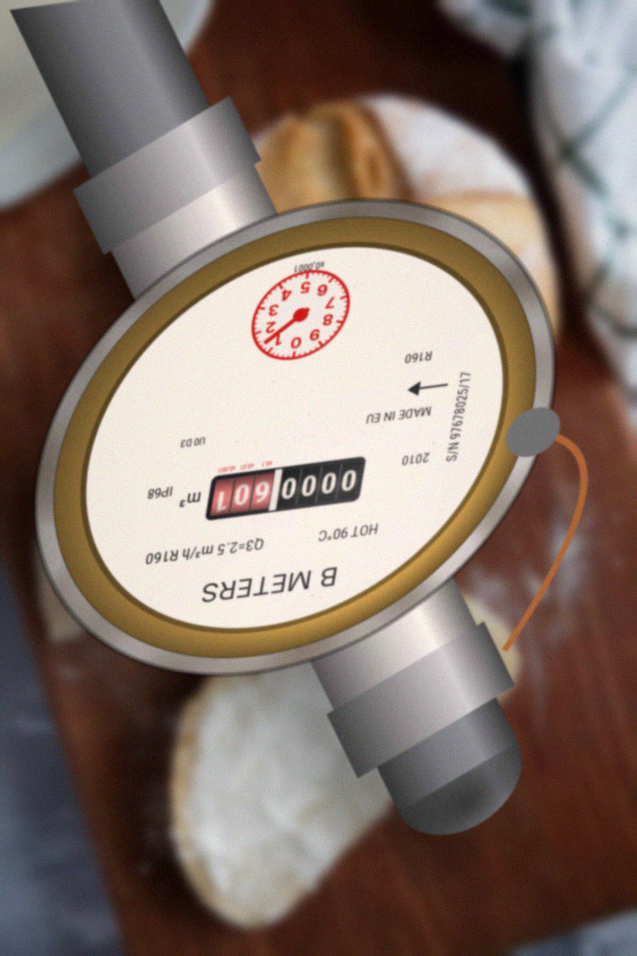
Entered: 0.6011 m³
